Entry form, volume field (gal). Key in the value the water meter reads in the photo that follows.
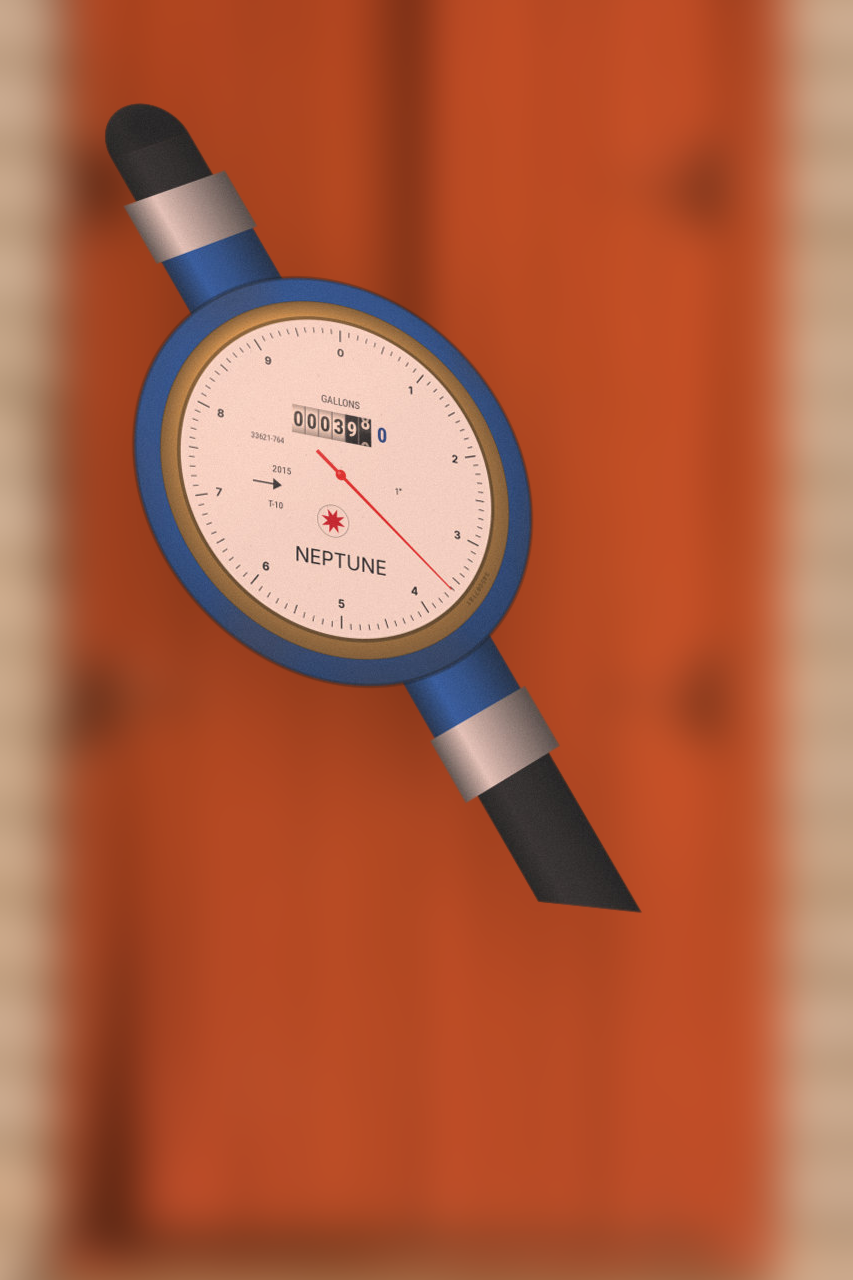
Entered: 3983.6 gal
